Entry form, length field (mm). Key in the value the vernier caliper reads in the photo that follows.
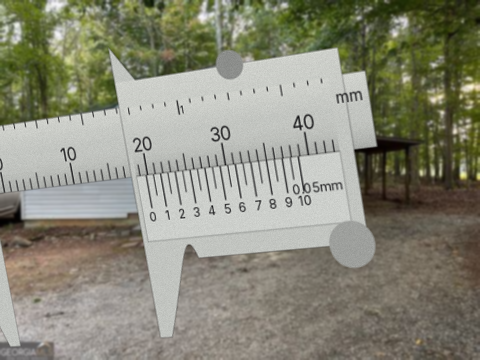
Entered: 19.8 mm
